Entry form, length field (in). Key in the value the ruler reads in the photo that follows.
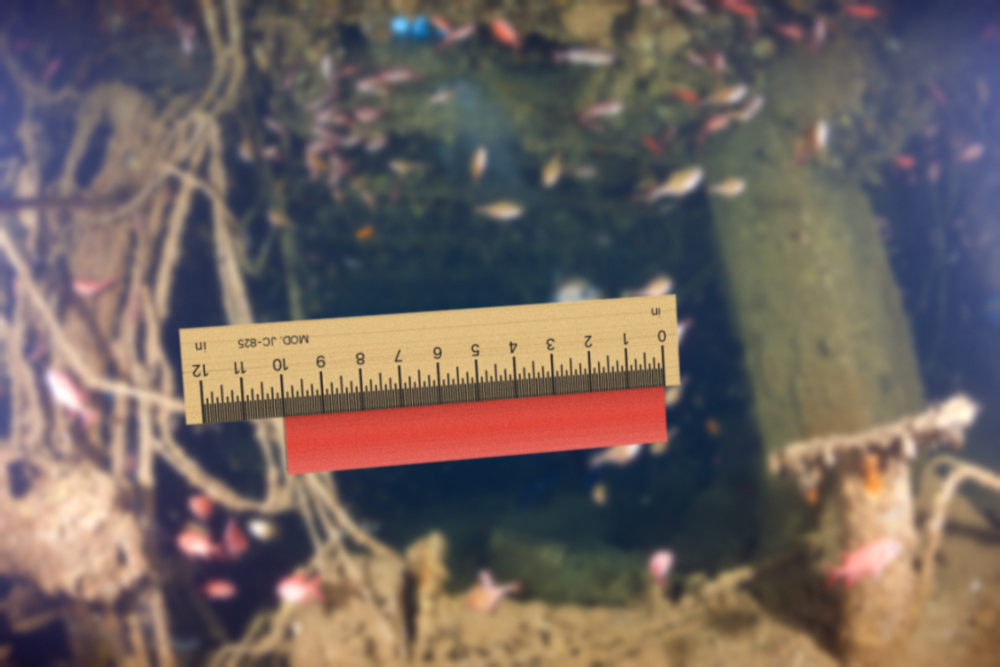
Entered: 10 in
